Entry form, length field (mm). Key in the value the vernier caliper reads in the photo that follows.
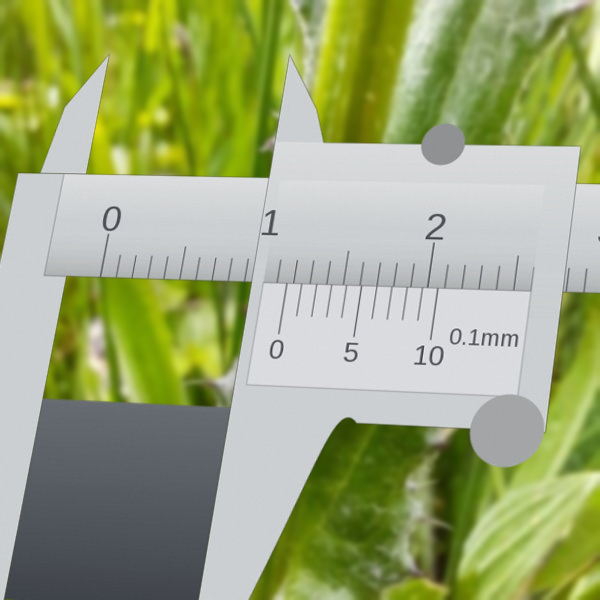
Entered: 11.6 mm
